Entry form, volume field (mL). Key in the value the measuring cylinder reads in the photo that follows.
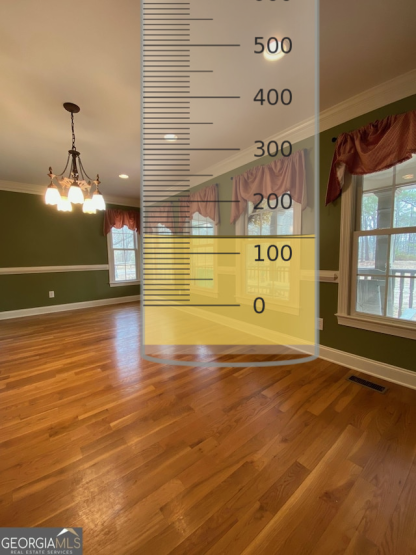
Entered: 130 mL
